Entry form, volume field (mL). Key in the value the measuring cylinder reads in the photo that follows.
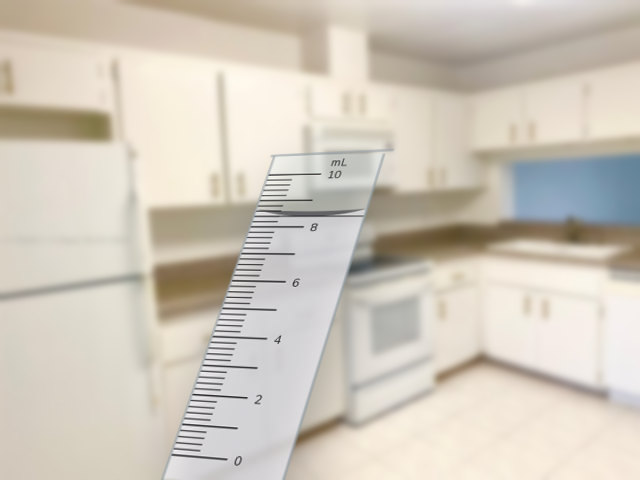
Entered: 8.4 mL
